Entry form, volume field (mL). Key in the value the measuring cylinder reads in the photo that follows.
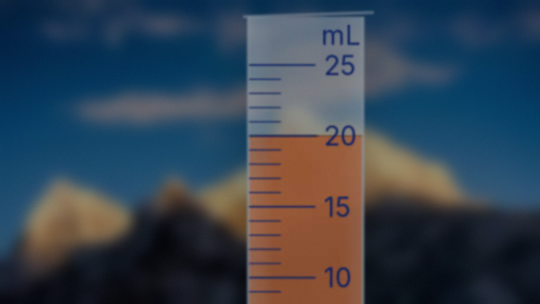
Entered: 20 mL
